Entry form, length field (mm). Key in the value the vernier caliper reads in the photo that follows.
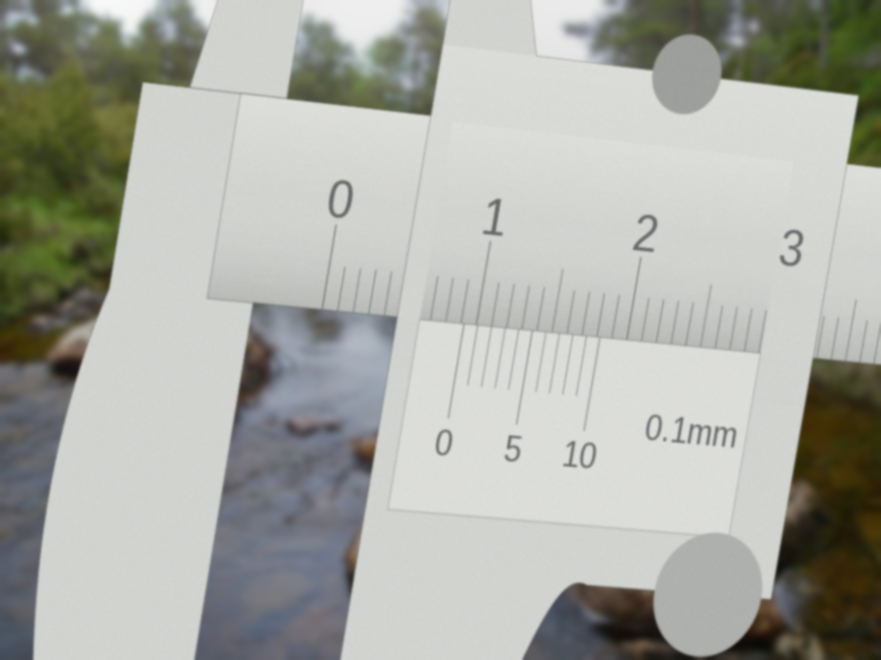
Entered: 9.2 mm
